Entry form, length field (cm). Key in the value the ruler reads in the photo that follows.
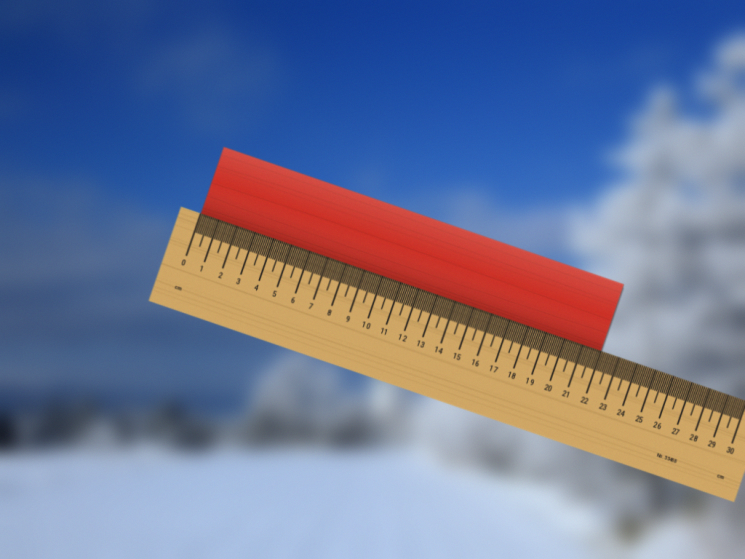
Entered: 22 cm
